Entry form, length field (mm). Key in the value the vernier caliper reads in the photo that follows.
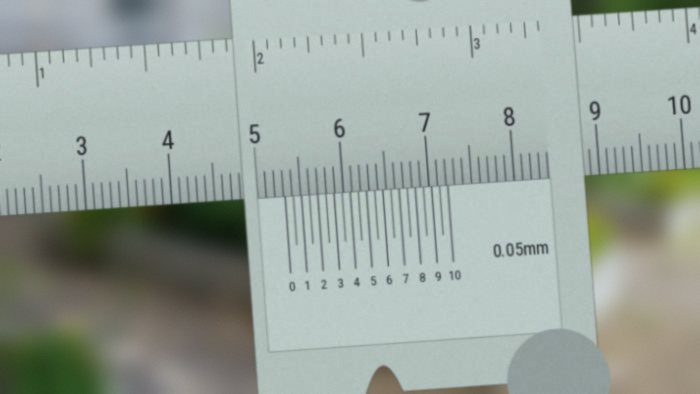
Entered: 53.2 mm
